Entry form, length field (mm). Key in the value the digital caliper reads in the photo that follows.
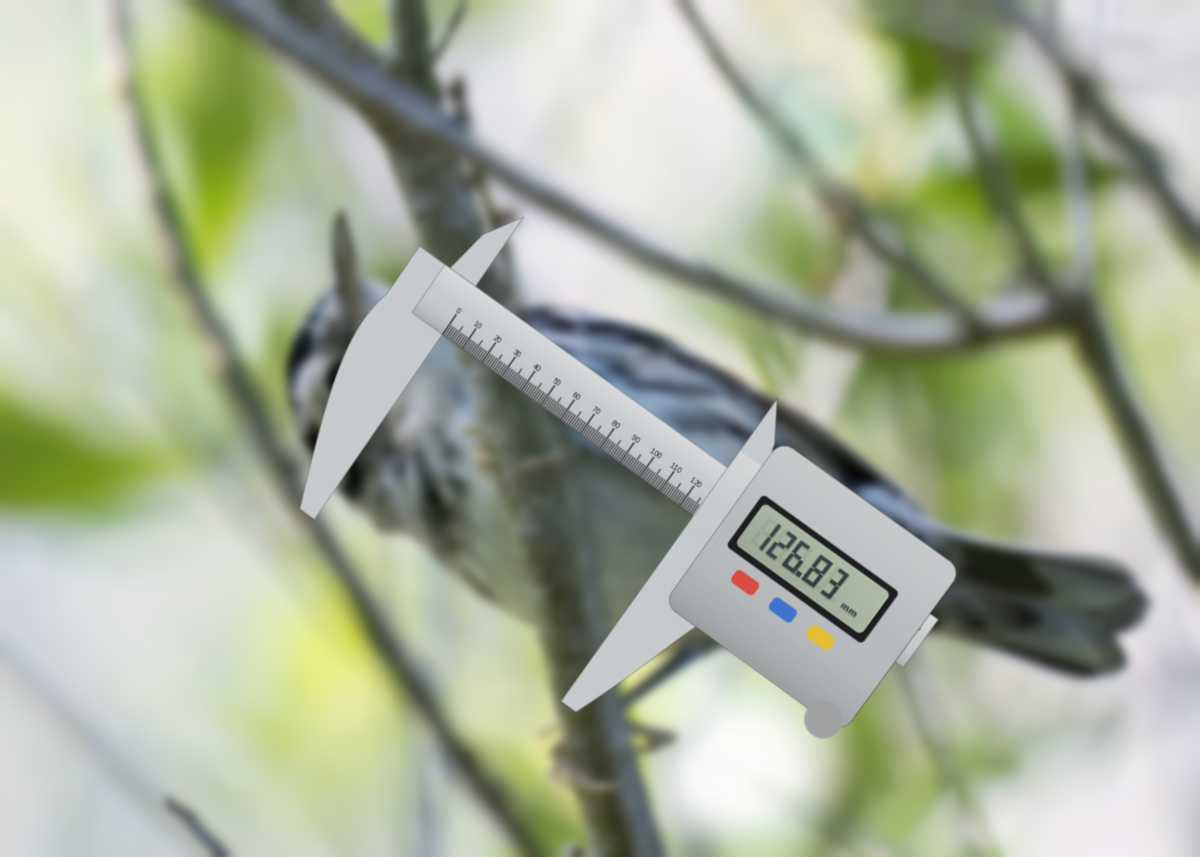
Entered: 126.83 mm
